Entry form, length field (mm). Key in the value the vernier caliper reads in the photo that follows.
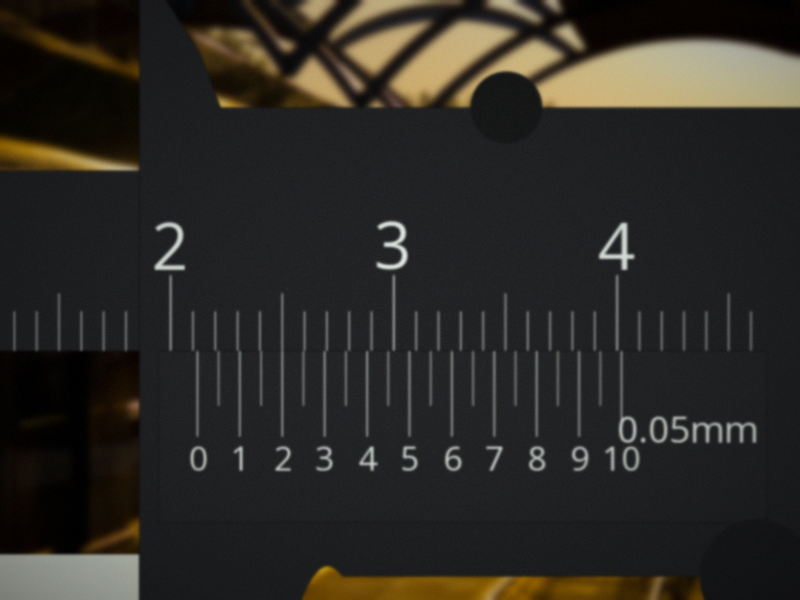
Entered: 21.2 mm
